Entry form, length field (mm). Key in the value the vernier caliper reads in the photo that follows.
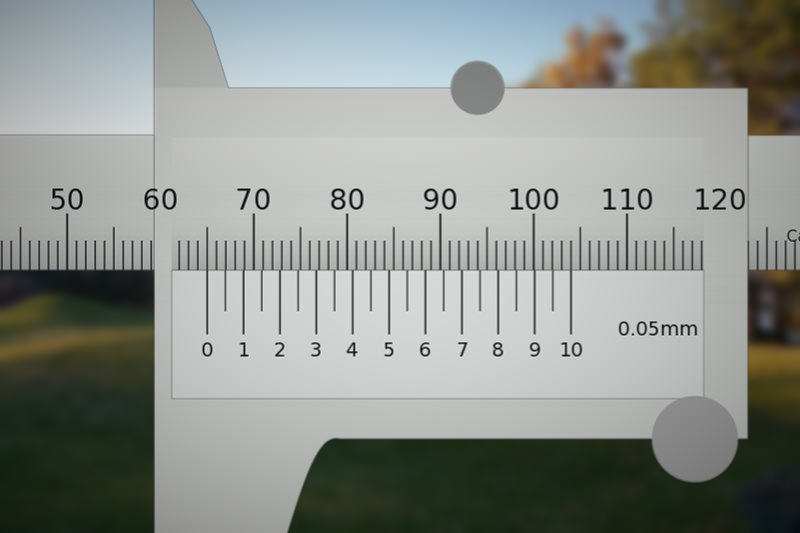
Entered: 65.0 mm
